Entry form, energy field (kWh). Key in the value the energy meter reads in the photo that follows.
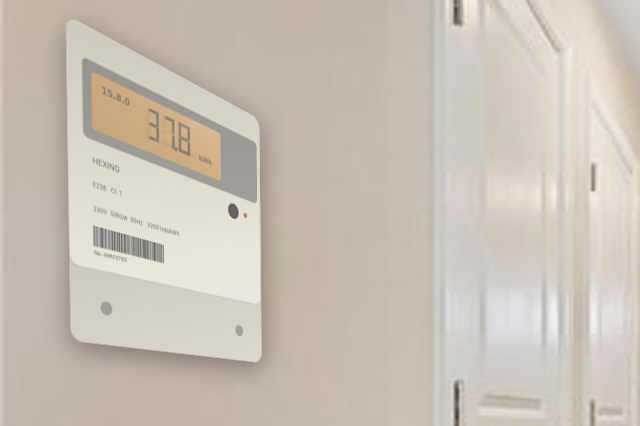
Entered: 37.8 kWh
